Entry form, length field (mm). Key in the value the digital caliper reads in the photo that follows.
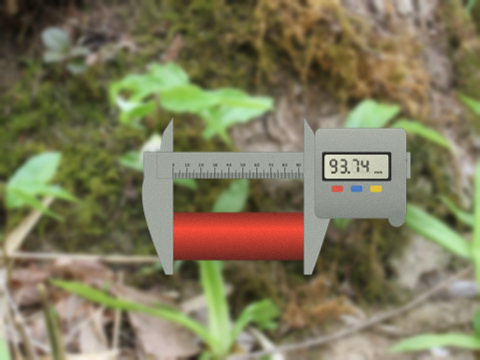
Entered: 93.74 mm
